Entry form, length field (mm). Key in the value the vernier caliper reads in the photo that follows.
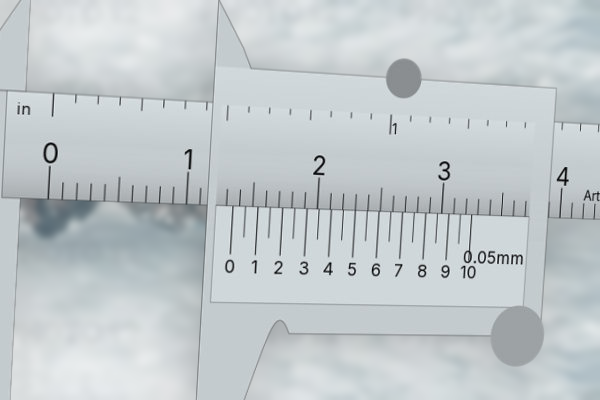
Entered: 13.5 mm
